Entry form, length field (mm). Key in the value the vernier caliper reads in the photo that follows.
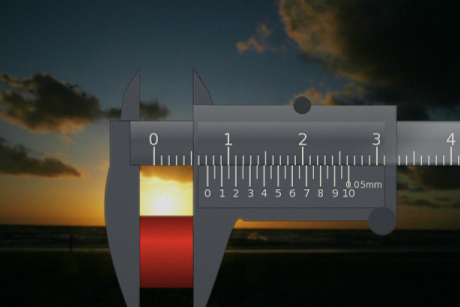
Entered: 7.2 mm
